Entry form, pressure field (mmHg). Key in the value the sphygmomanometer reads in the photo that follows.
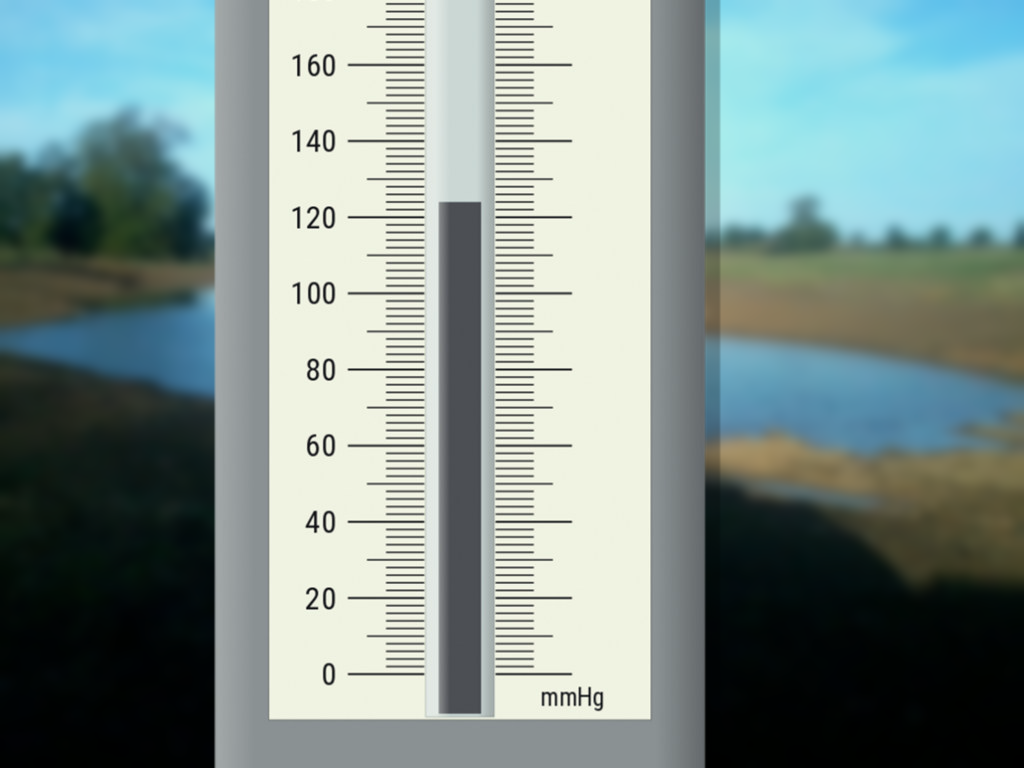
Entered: 124 mmHg
